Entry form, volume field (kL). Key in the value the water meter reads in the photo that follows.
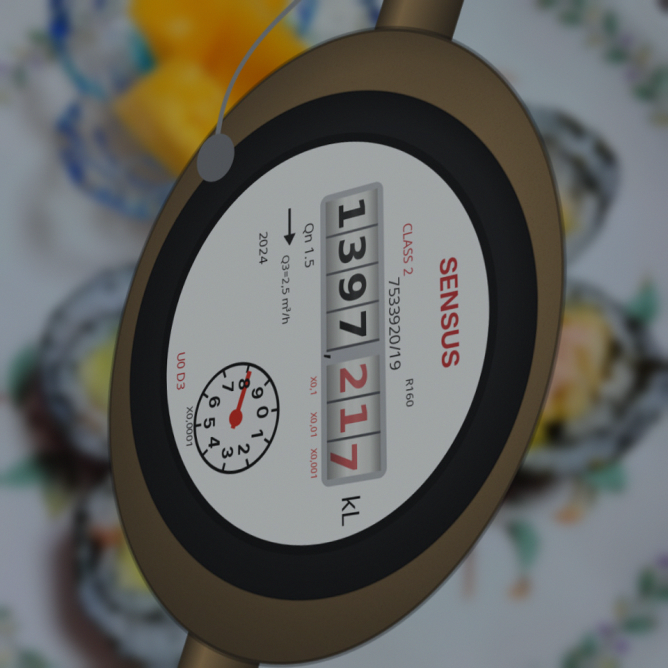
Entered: 1397.2168 kL
